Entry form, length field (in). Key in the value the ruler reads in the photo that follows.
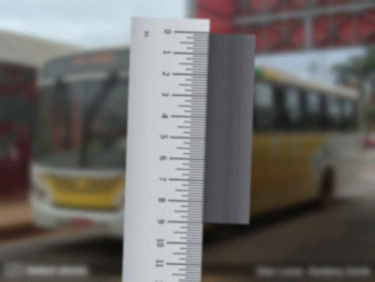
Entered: 9 in
